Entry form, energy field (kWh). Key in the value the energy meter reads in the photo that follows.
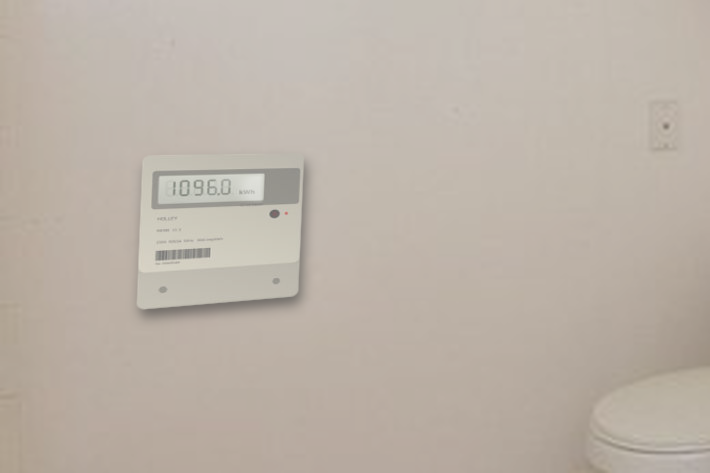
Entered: 1096.0 kWh
